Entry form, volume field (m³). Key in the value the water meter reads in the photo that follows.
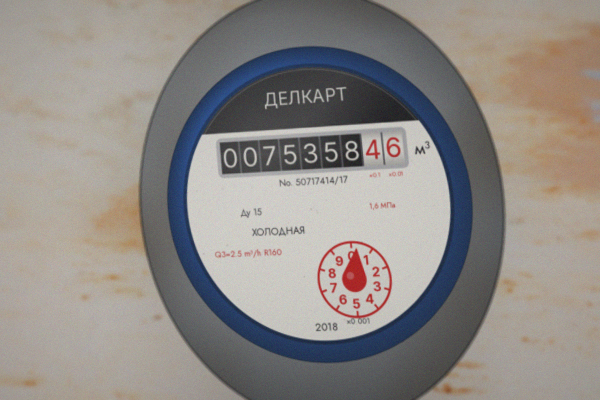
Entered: 75358.460 m³
